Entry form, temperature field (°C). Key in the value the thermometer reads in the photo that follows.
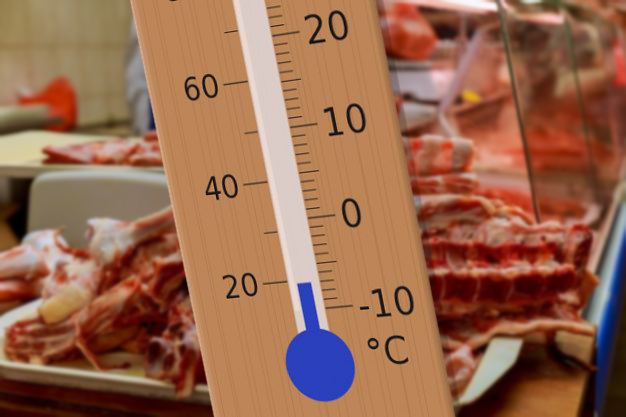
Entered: -7 °C
